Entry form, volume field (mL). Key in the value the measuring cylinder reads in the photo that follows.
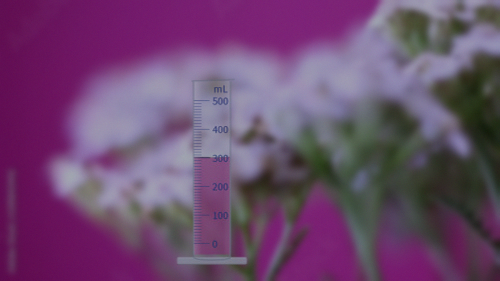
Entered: 300 mL
